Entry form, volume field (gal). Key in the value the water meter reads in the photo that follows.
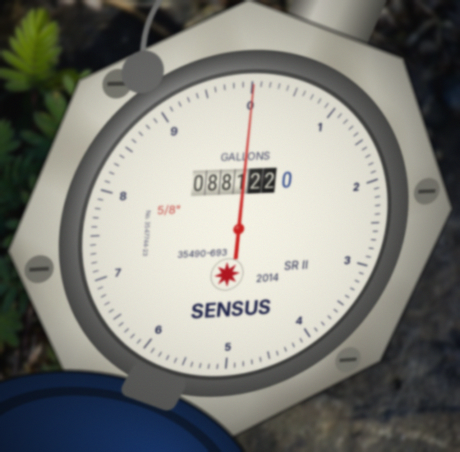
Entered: 881220.0 gal
